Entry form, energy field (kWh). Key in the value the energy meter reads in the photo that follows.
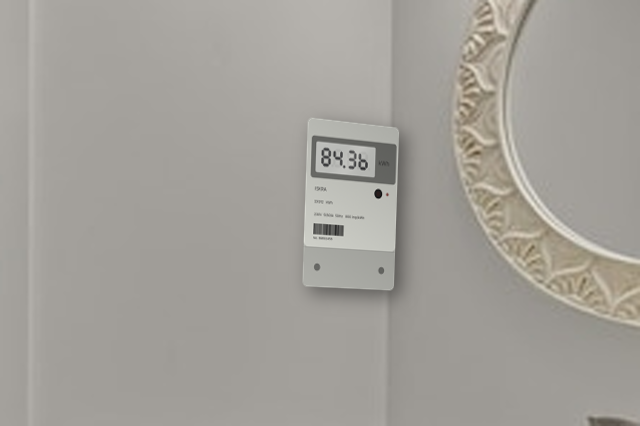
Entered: 84.36 kWh
